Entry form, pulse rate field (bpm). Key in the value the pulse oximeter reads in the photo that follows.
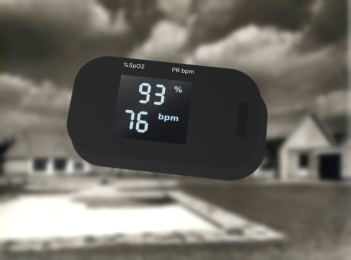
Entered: 76 bpm
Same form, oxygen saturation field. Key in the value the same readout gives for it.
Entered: 93 %
